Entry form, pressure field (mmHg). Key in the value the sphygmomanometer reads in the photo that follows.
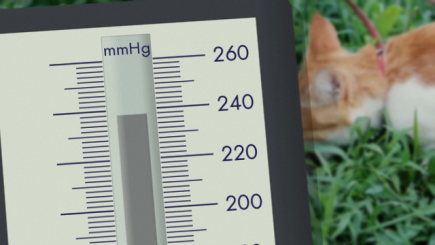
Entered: 238 mmHg
